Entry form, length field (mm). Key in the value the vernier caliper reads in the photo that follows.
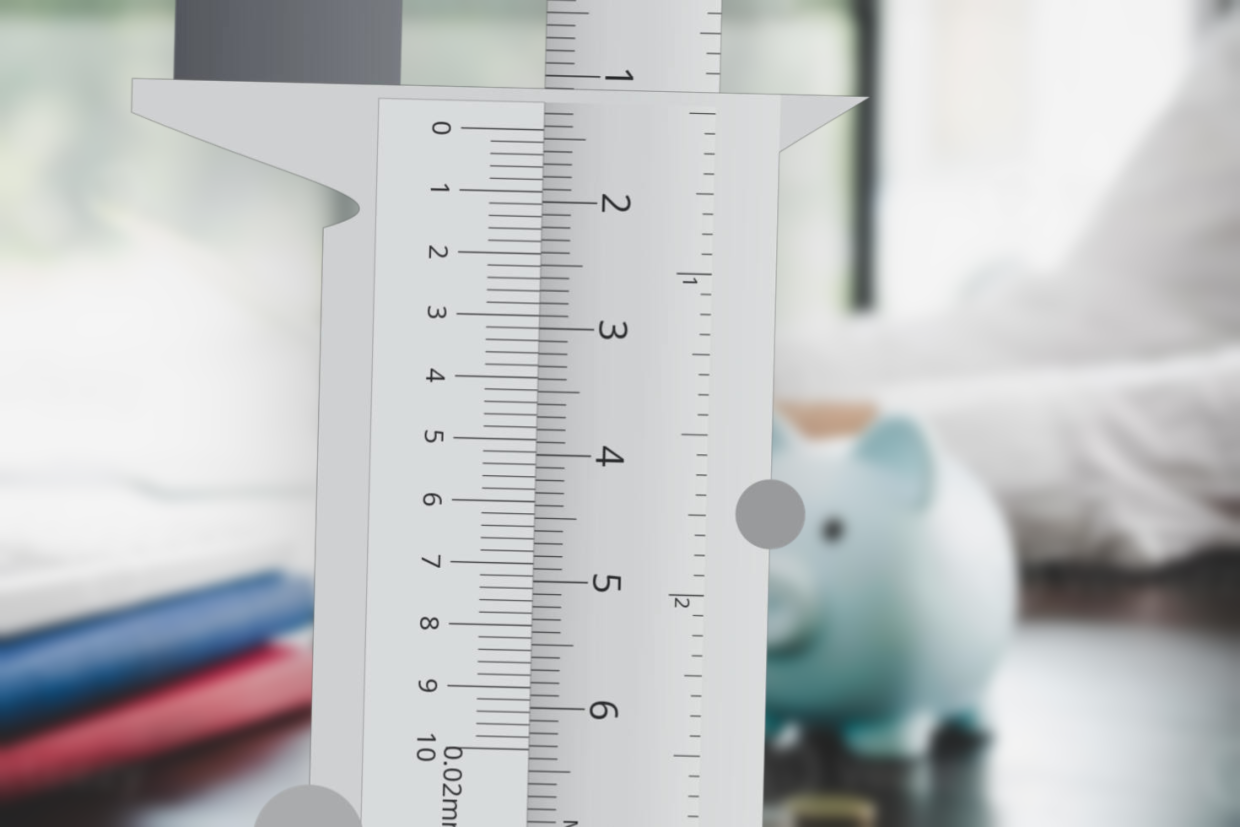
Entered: 14.3 mm
